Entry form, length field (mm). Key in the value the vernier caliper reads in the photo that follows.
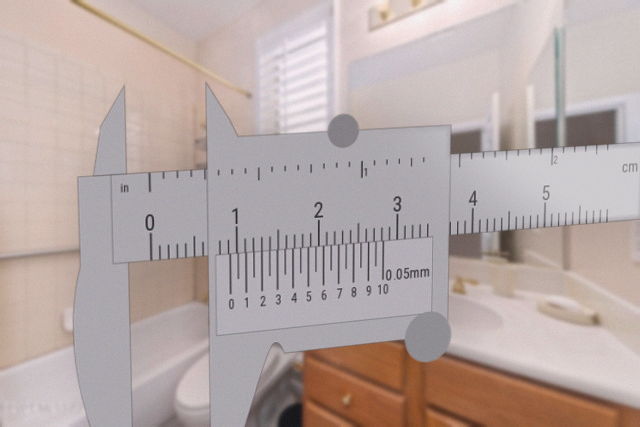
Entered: 9.2 mm
